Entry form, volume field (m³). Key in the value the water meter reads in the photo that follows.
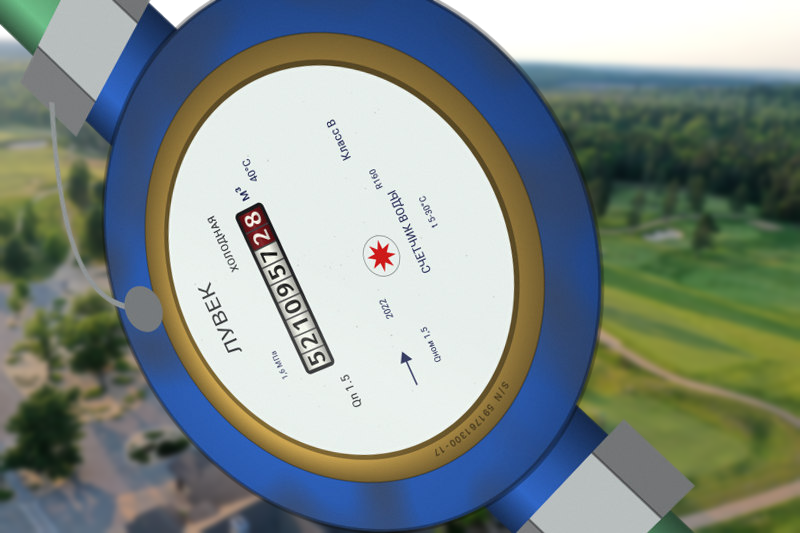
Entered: 5210957.28 m³
